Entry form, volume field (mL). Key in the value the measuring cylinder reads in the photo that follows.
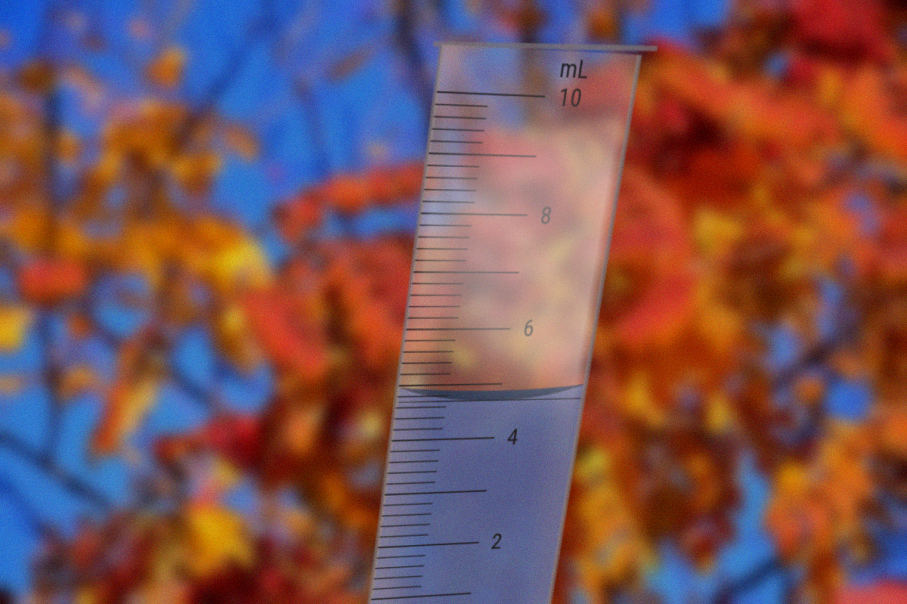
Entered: 4.7 mL
